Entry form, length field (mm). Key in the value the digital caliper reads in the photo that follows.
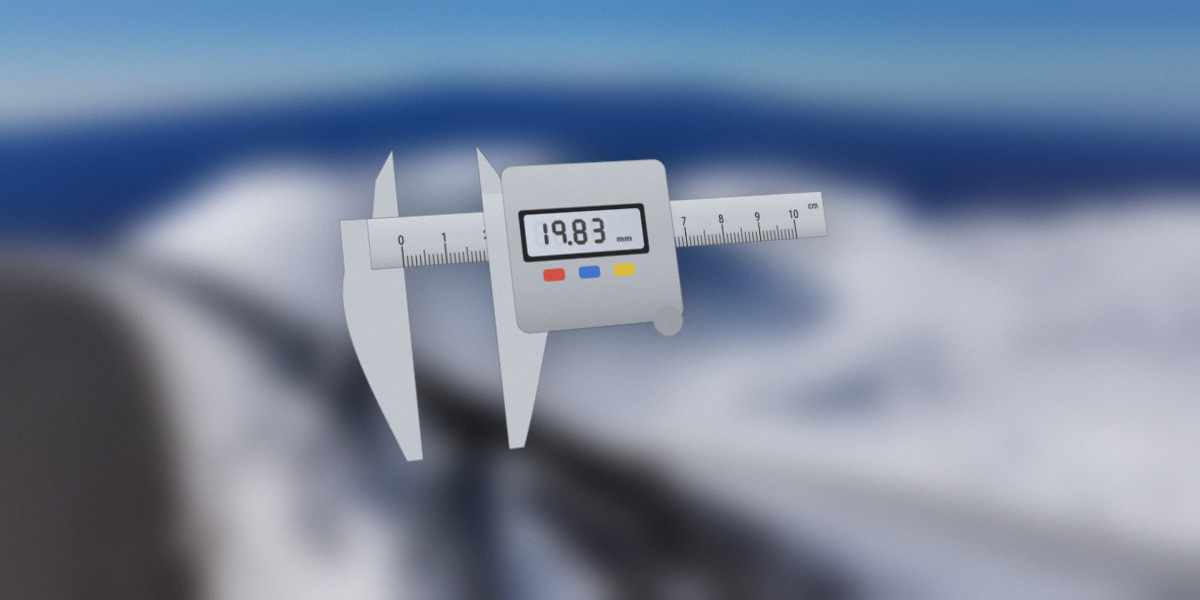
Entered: 19.83 mm
